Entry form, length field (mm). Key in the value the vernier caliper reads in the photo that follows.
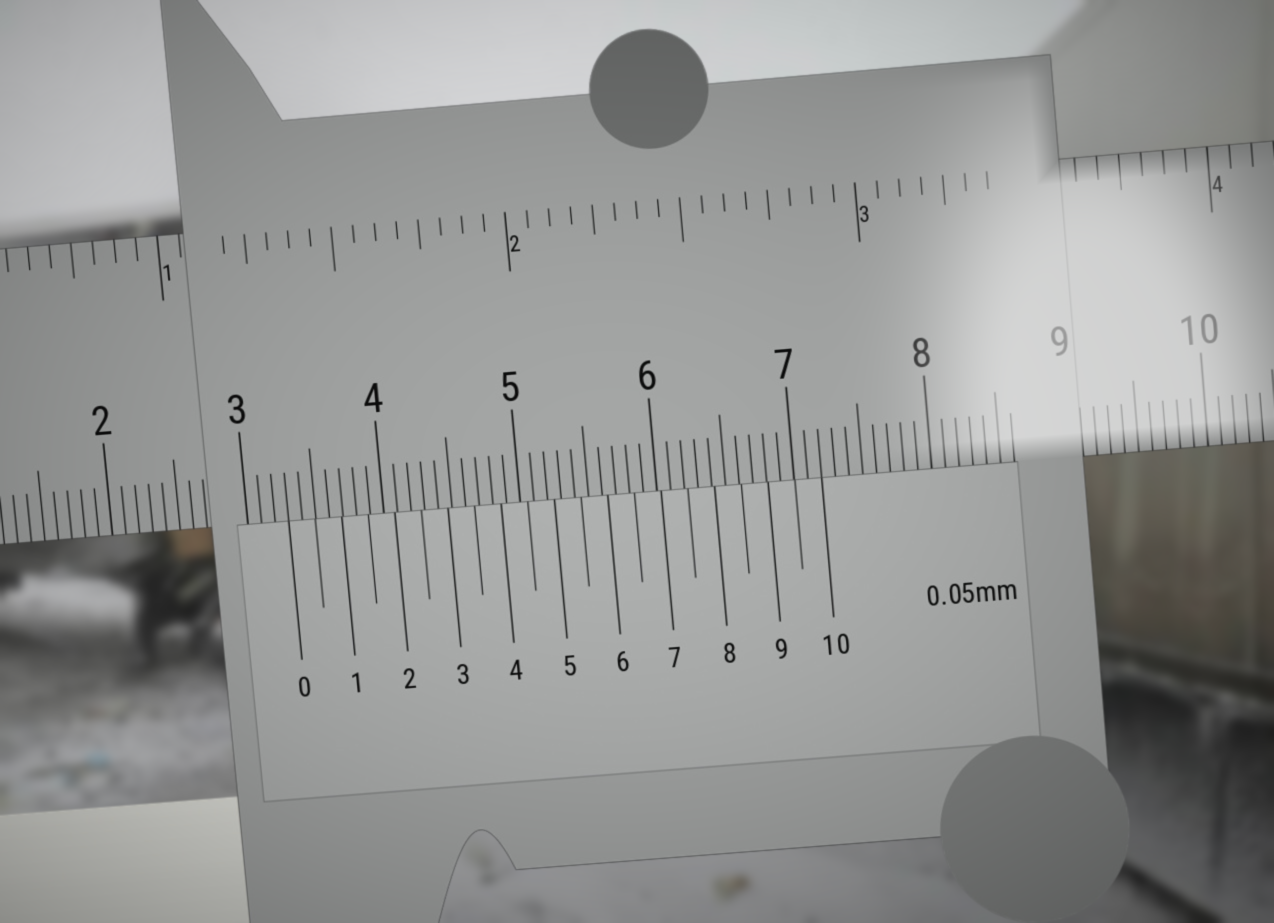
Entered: 33.0 mm
